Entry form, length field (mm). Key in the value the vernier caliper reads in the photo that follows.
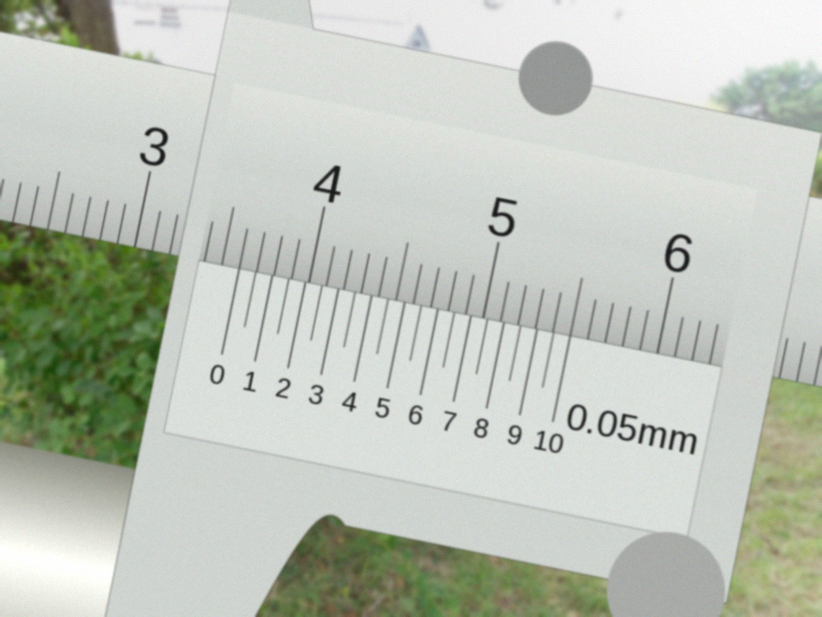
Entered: 36.0 mm
